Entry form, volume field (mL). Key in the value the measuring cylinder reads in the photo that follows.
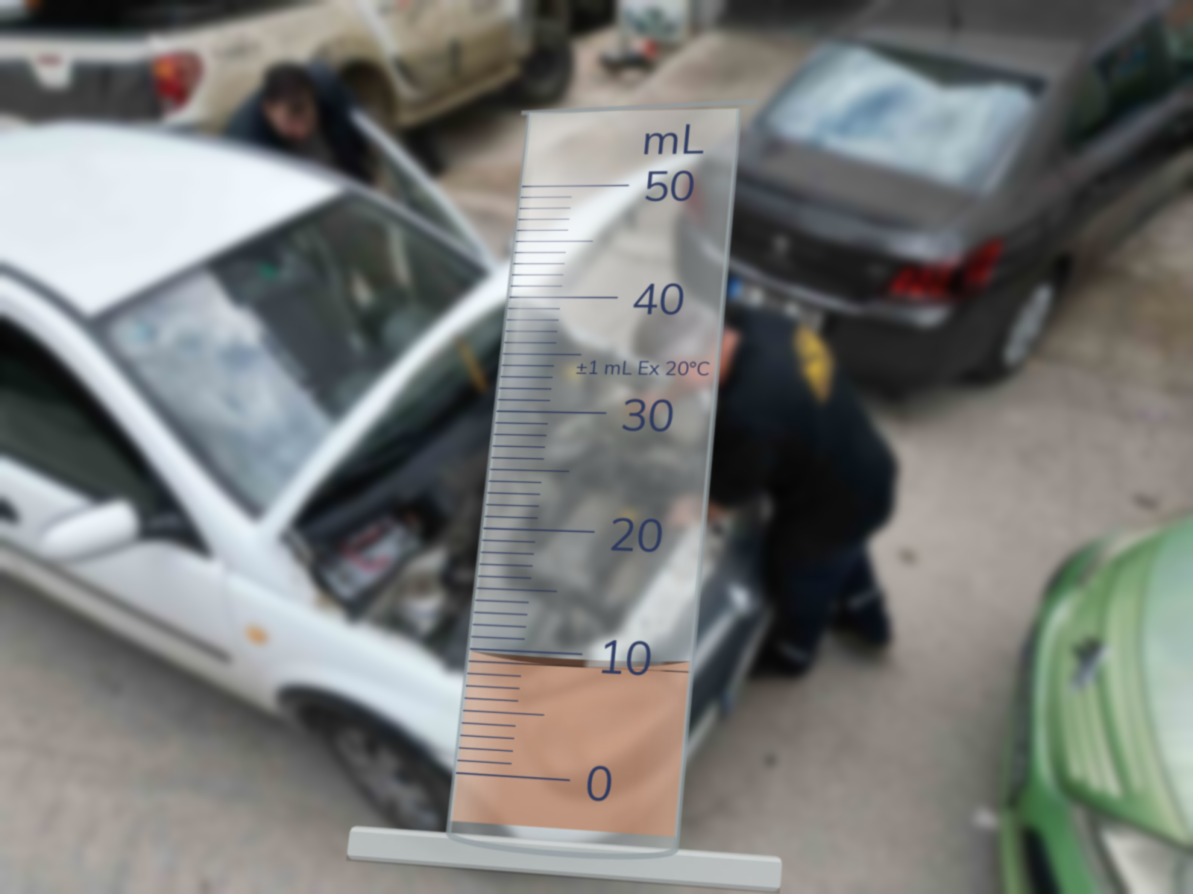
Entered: 9 mL
